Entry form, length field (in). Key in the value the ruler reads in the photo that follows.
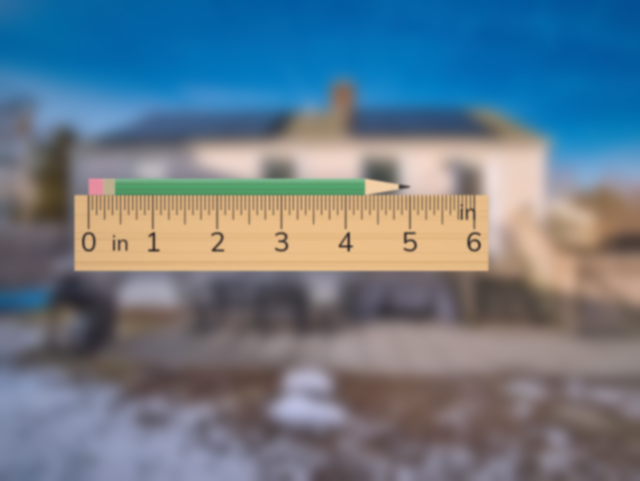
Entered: 5 in
